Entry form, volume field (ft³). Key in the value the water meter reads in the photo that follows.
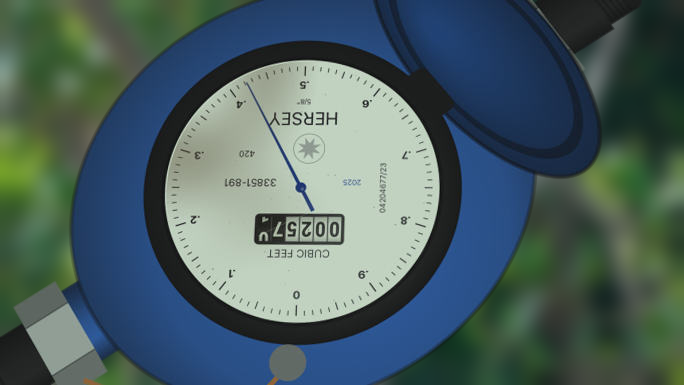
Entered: 2570.42 ft³
